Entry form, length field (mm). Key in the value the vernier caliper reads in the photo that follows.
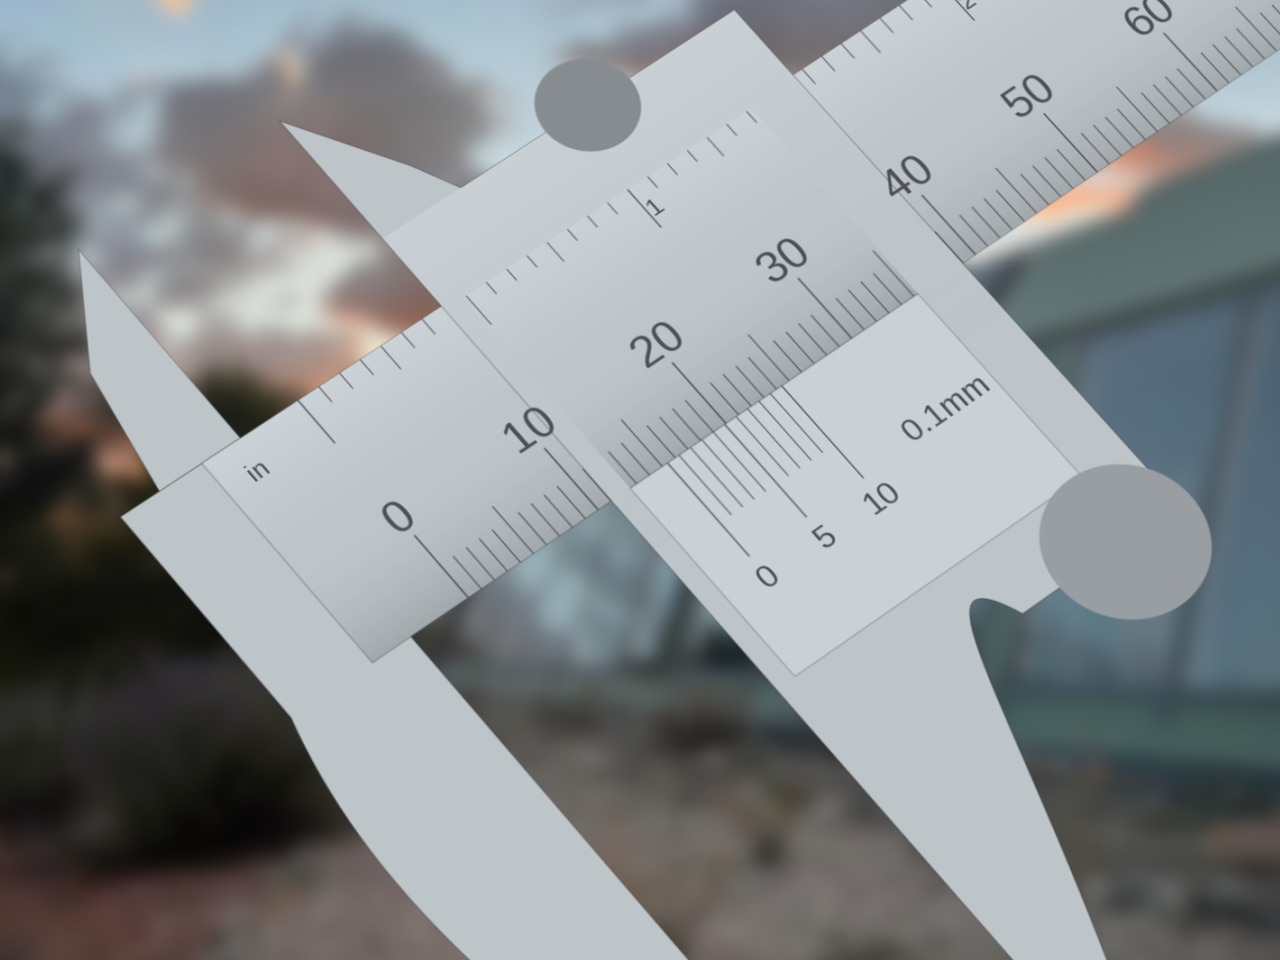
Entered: 15.4 mm
